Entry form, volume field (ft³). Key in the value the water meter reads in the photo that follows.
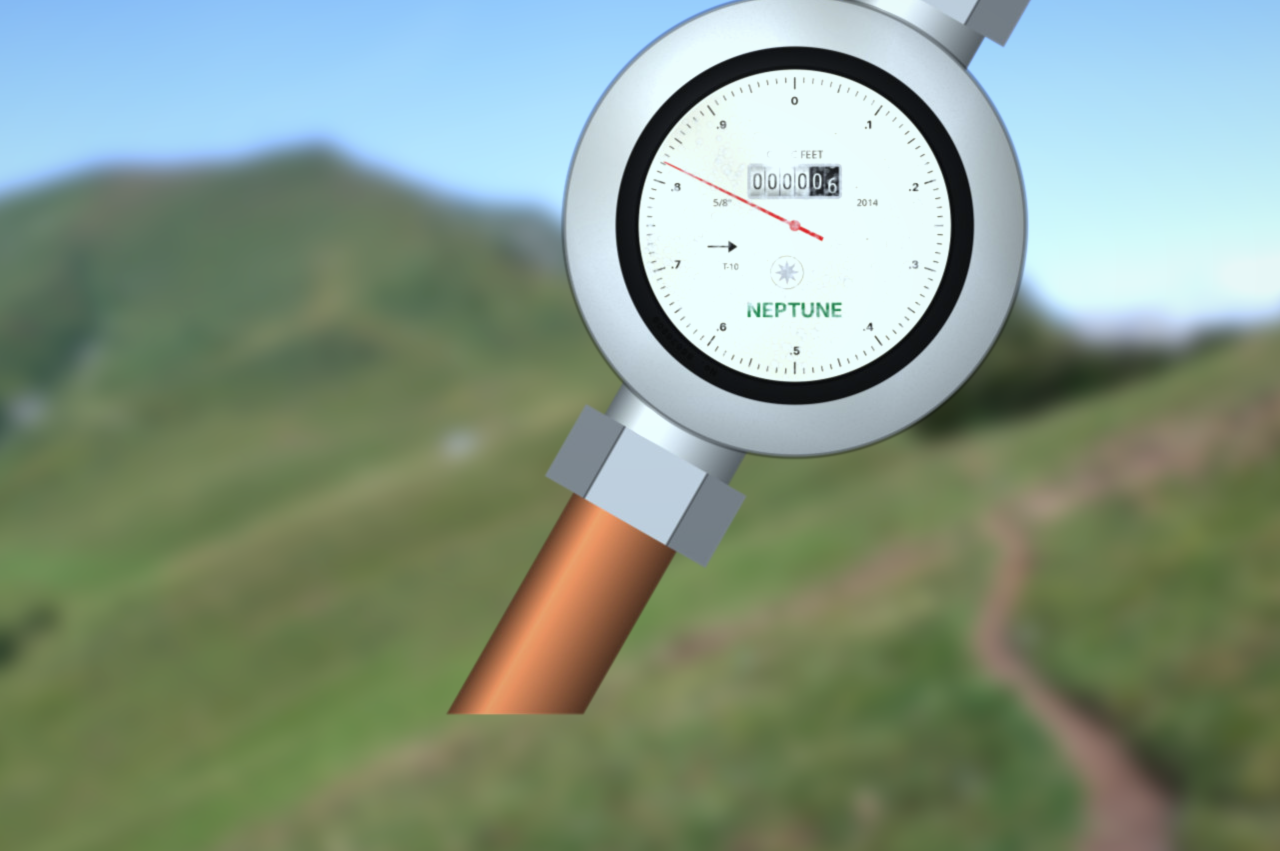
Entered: 5.82 ft³
